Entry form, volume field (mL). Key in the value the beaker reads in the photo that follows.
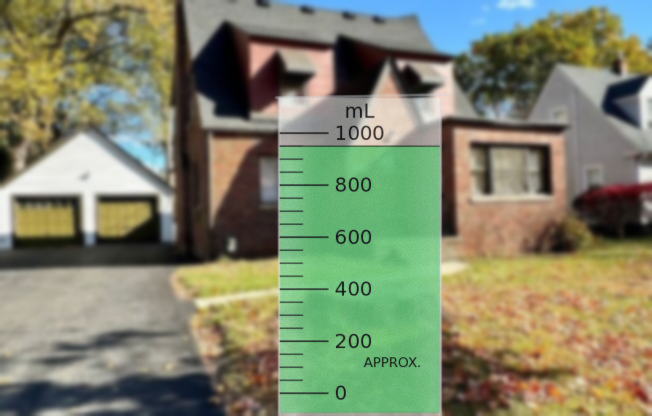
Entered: 950 mL
